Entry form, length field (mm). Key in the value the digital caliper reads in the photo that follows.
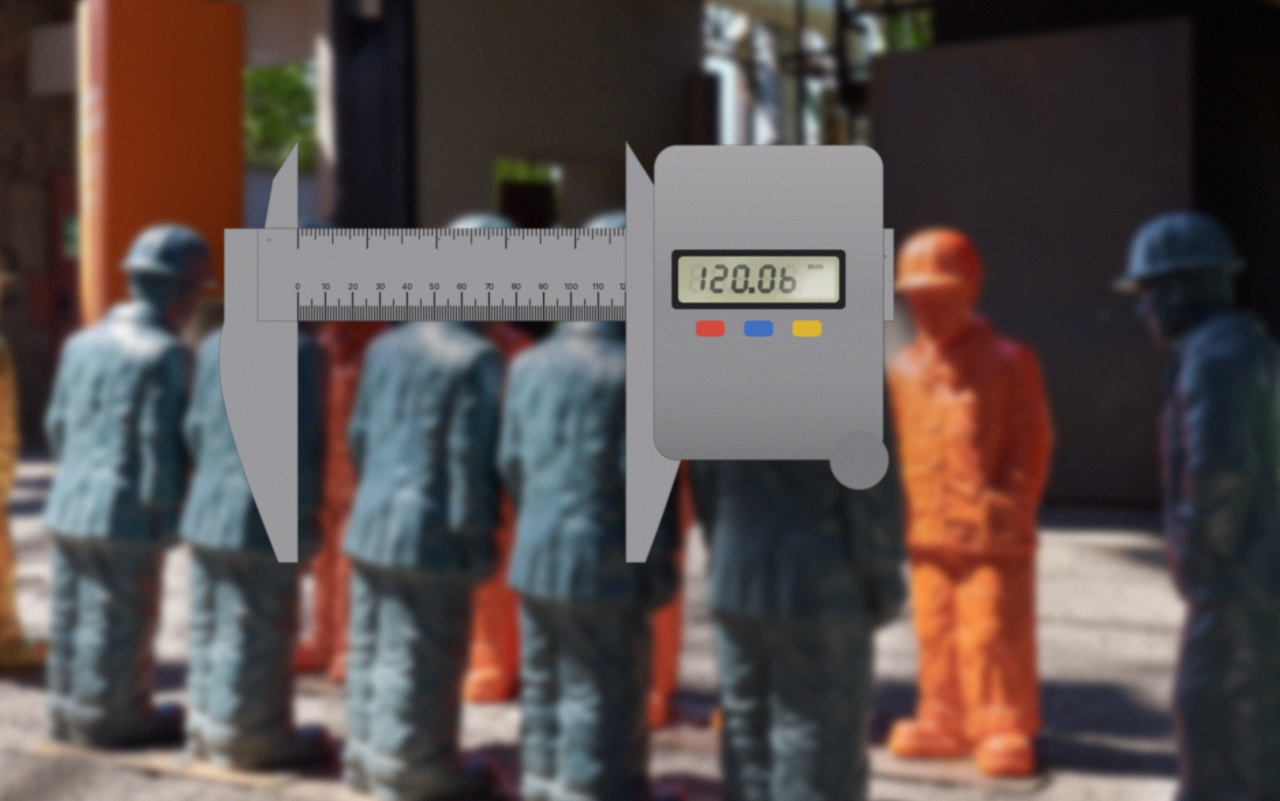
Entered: 120.06 mm
